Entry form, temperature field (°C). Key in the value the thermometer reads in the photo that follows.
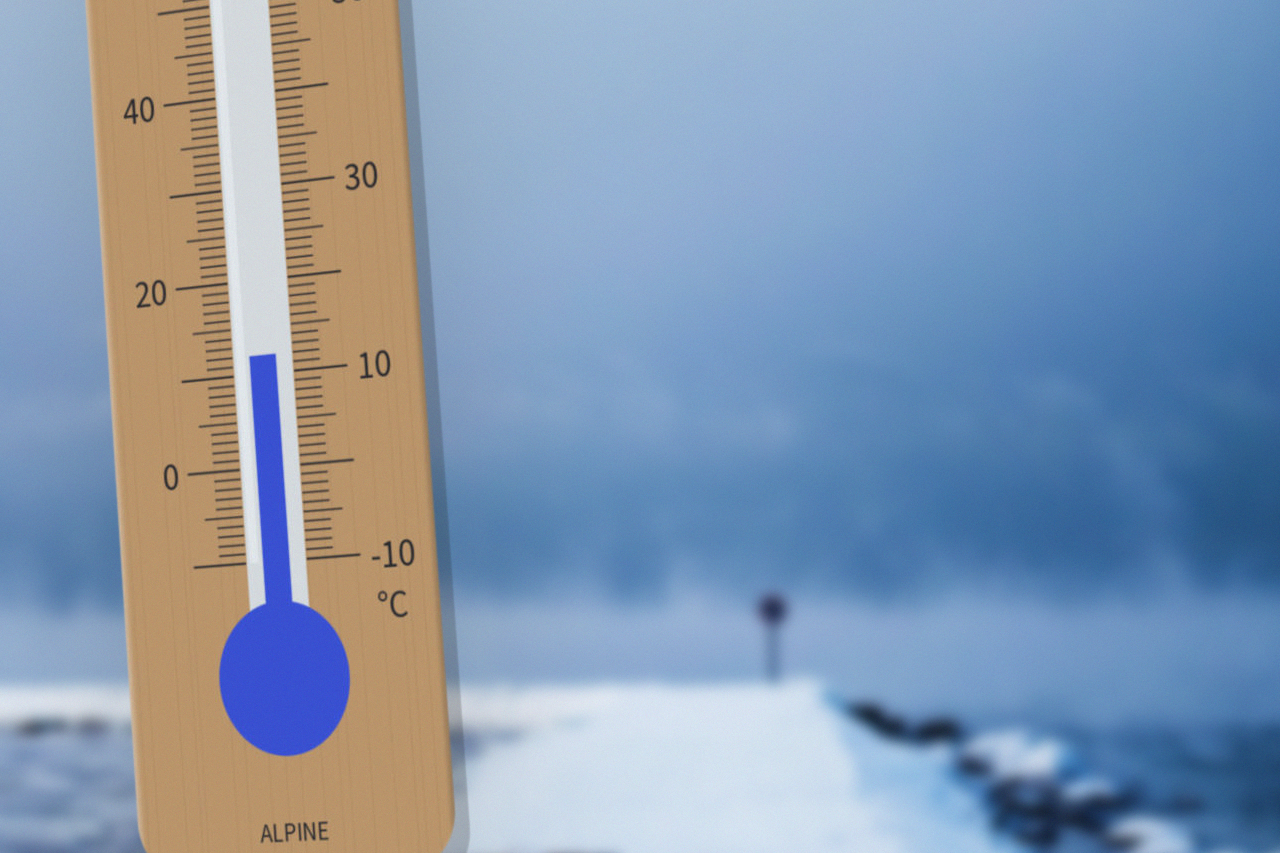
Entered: 12 °C
